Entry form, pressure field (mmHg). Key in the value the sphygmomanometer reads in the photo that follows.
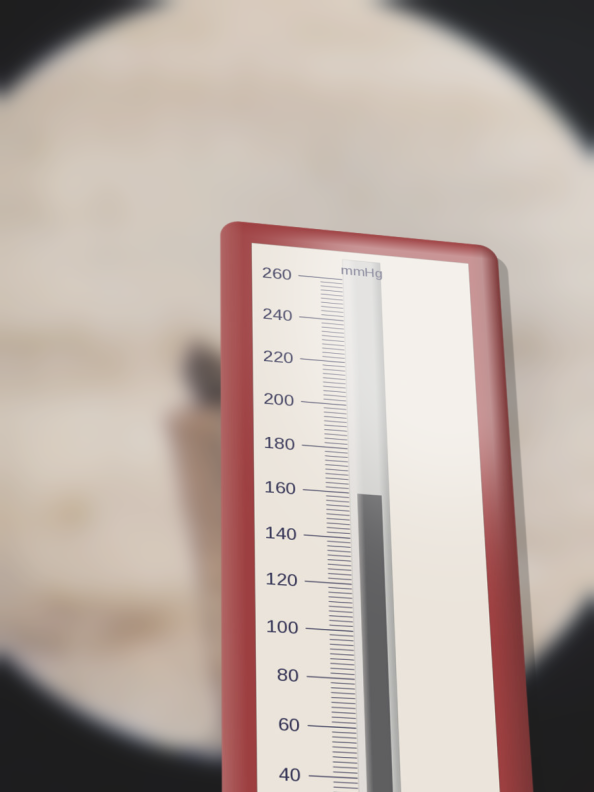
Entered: 160 mmHg
